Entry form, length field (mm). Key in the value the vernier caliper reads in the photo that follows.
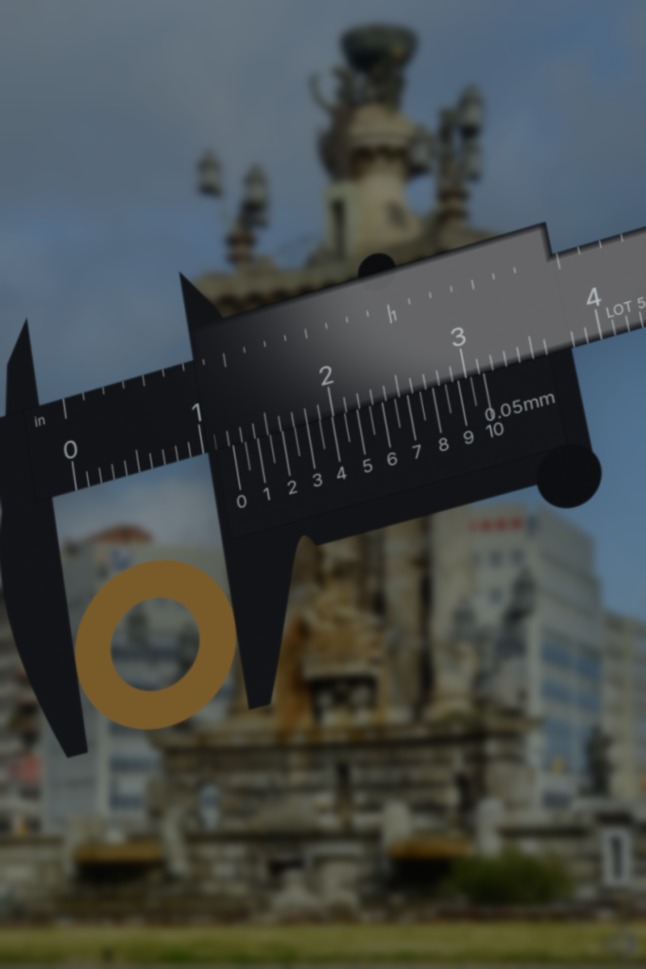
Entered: 12.3 mm
